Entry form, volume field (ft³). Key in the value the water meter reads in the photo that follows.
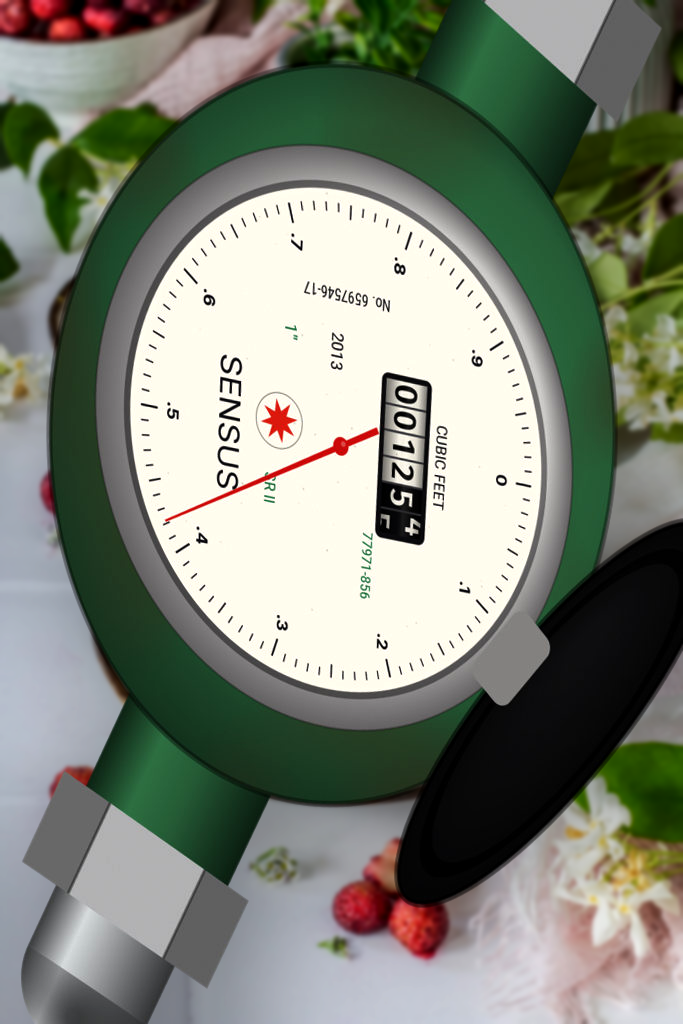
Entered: 1254.42 ft³
